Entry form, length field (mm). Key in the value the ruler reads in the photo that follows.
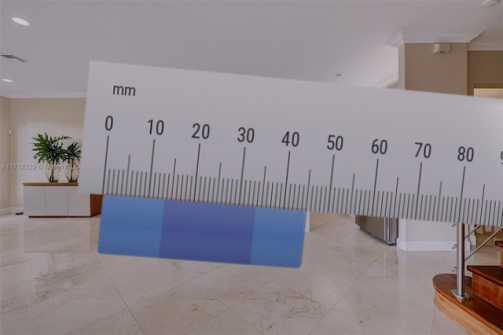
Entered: 45 mm
